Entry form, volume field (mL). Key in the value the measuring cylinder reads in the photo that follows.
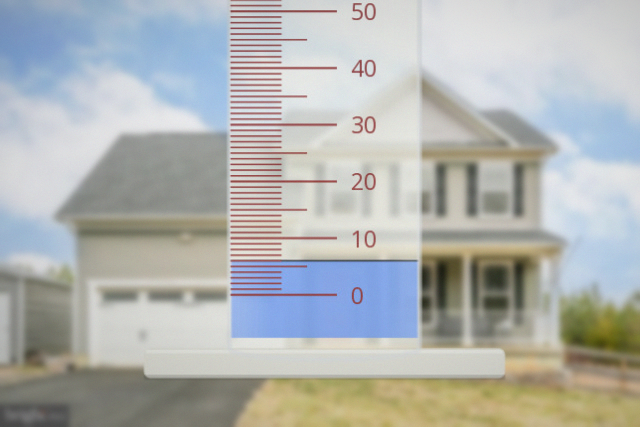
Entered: 6 mL
